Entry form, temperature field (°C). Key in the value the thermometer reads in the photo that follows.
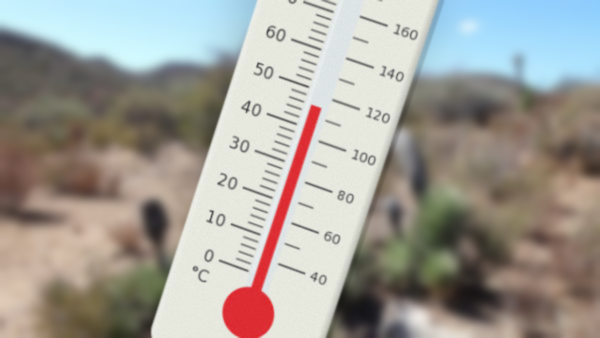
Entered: 46 °C
